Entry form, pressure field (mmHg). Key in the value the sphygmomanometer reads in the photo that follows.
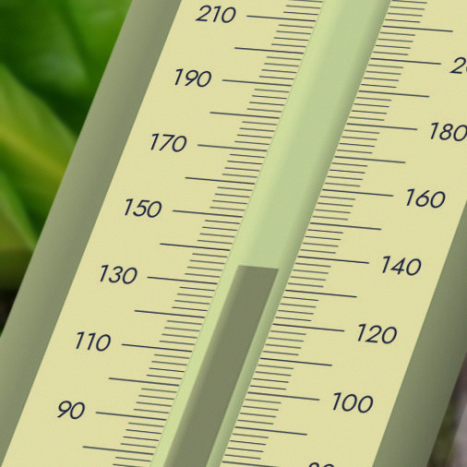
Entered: 136 mmHg
